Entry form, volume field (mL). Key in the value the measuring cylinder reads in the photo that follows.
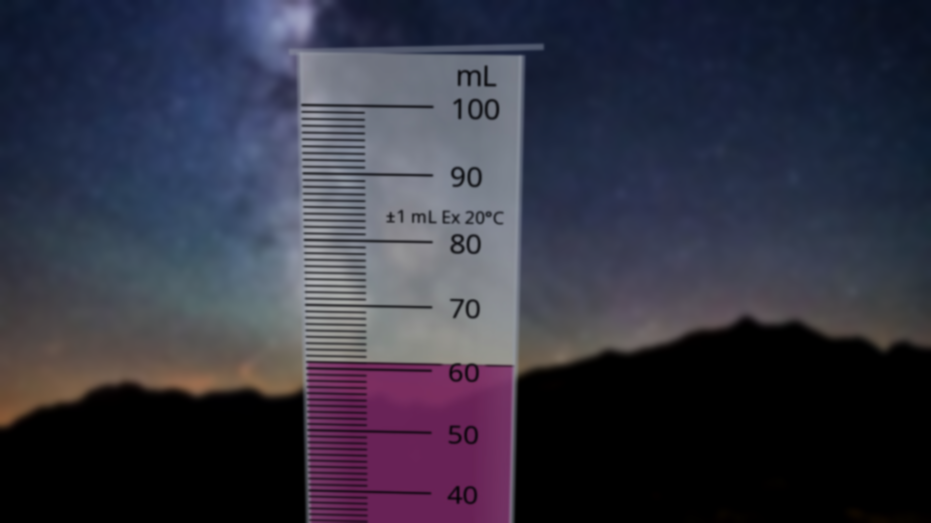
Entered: 61 mL
